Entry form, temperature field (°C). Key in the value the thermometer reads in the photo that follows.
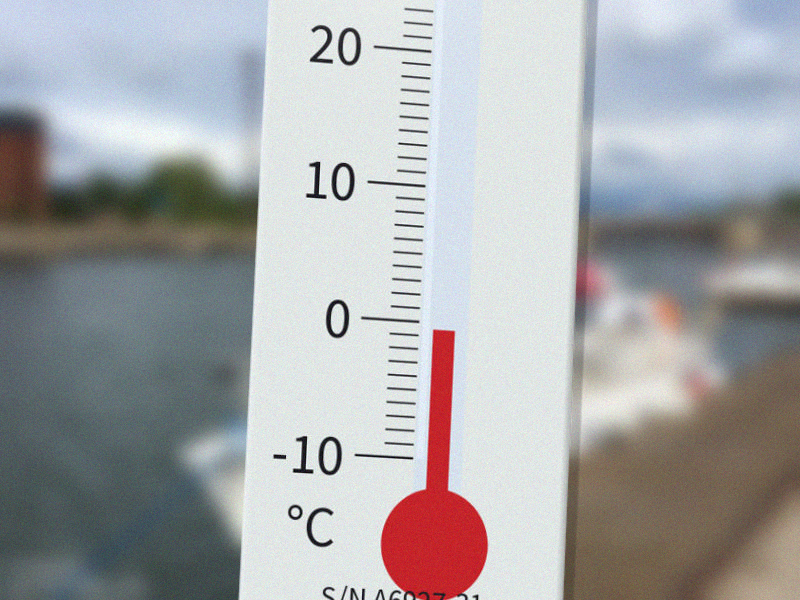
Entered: -0.5 °C
